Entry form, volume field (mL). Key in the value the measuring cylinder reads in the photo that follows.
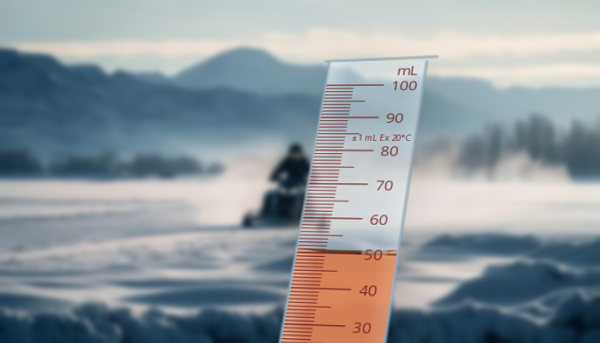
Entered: 50 mL
